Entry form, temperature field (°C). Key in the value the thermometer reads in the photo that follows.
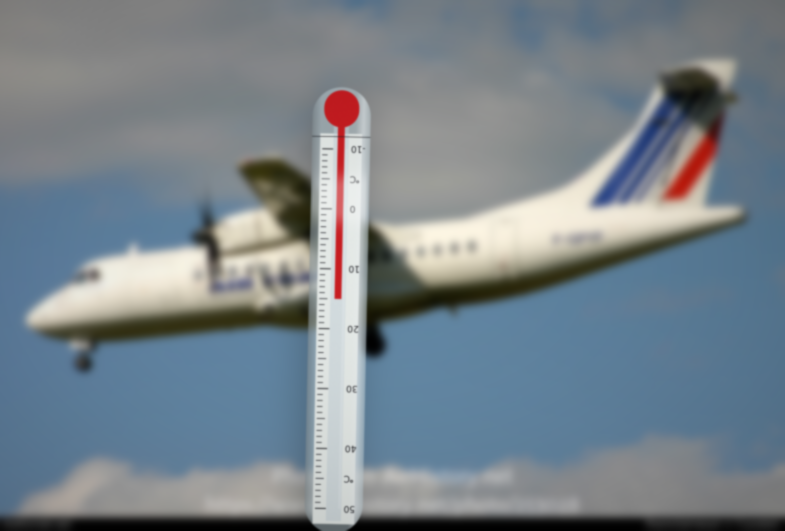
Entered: 15 °C
